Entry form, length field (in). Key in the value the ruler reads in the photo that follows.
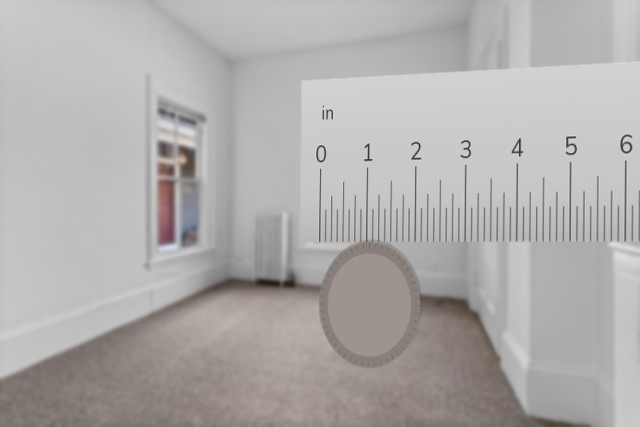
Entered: 2.125 in
